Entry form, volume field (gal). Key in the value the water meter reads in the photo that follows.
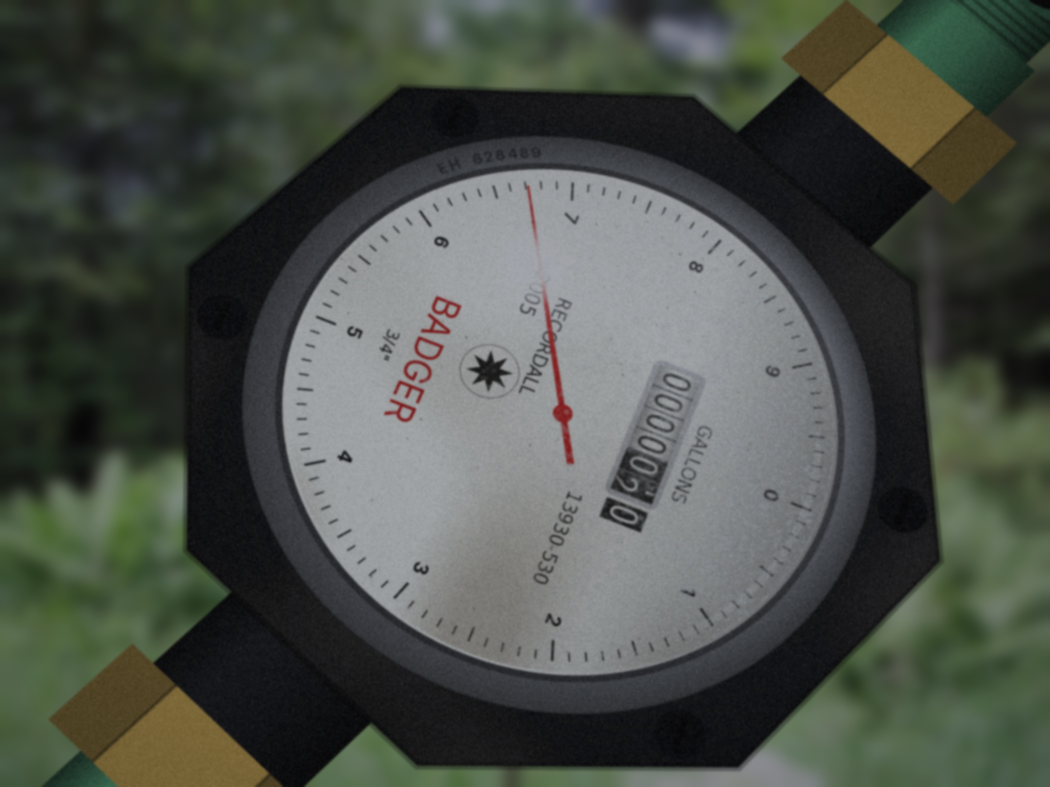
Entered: 16.7 gal
